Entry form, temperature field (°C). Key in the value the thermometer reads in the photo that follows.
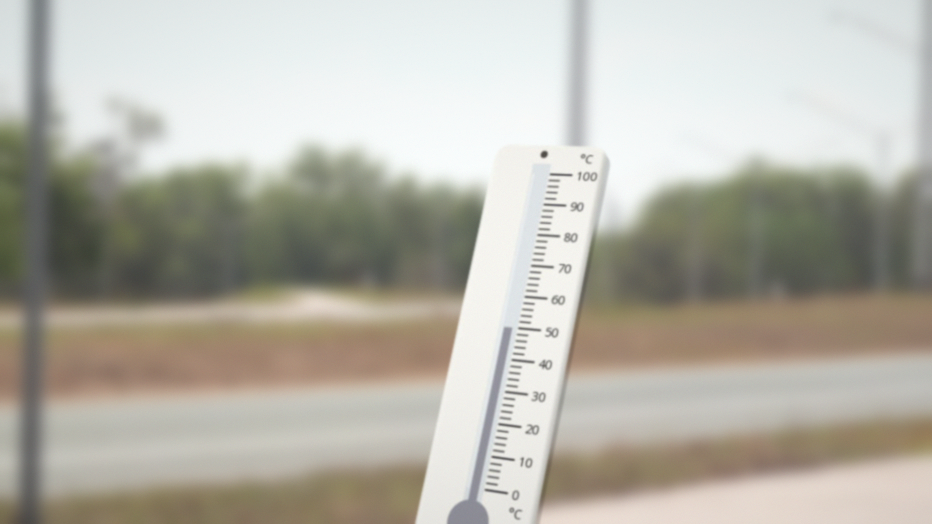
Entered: 50 °C
